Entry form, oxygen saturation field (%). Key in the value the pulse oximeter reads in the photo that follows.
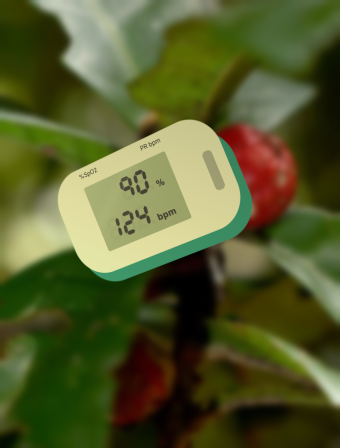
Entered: 90 %
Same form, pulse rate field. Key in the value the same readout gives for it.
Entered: 124 bpm
